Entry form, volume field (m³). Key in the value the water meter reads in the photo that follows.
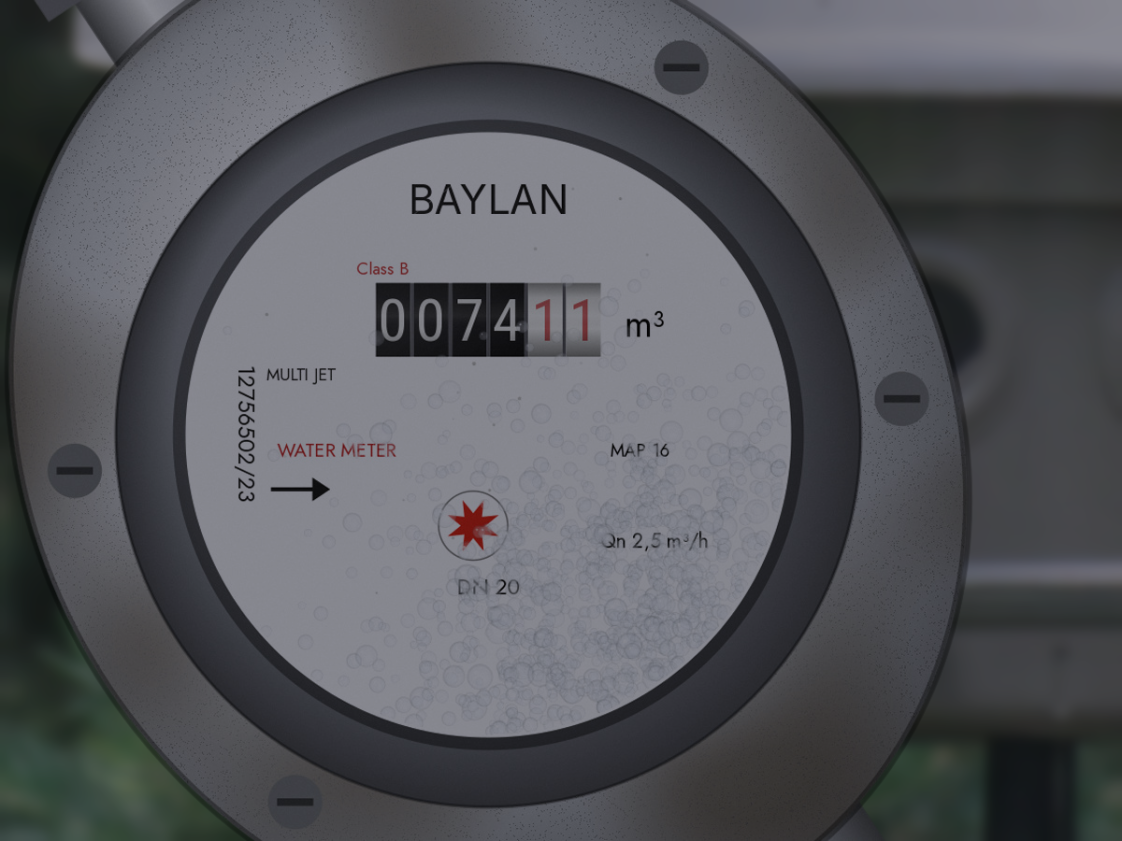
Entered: 74.11 m³
